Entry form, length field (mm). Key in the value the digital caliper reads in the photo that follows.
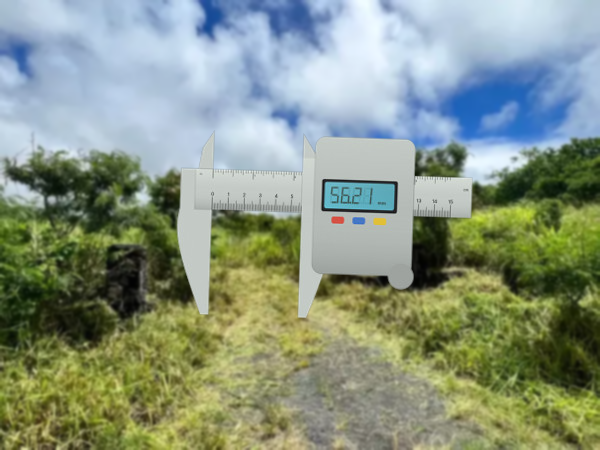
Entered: 56.21 mm
